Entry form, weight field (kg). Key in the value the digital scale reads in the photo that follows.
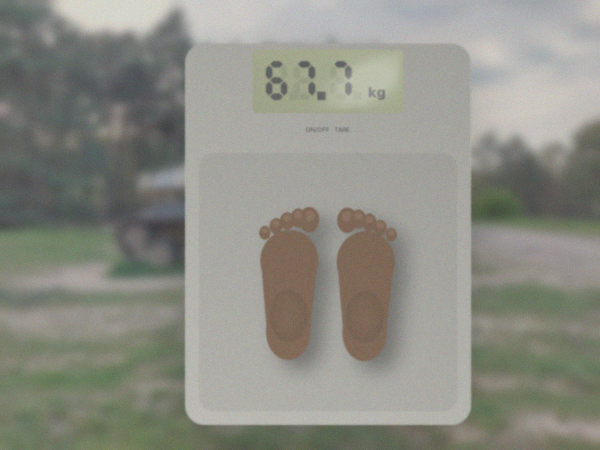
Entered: 67.7 kg
